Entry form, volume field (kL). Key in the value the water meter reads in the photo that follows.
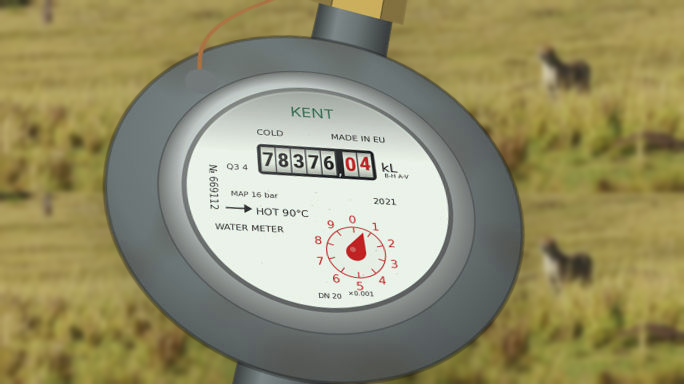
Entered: 78376.040 kL
